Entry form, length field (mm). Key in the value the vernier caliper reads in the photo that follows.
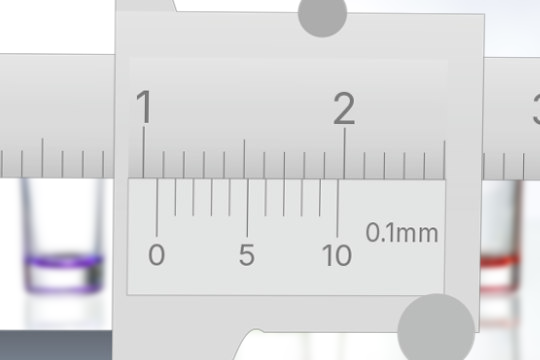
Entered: 10.7 mm
